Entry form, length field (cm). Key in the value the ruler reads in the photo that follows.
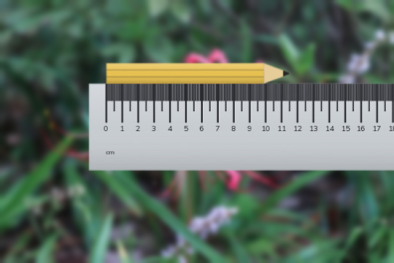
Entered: 11.5 cm
